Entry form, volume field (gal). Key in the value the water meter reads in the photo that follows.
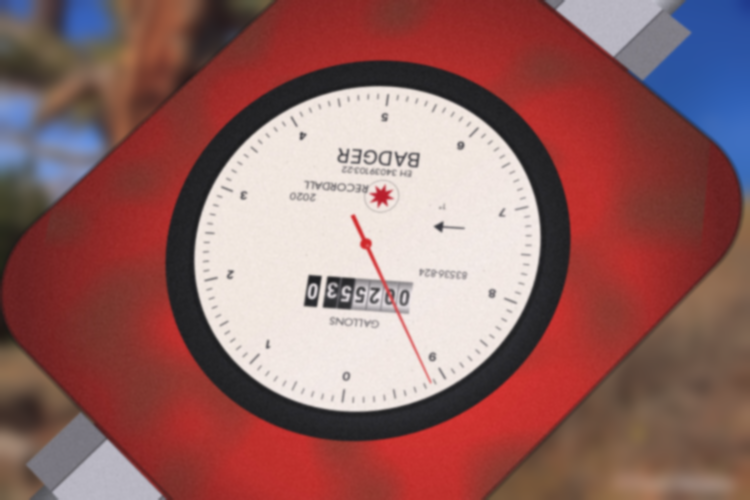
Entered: 25529.1 gal
